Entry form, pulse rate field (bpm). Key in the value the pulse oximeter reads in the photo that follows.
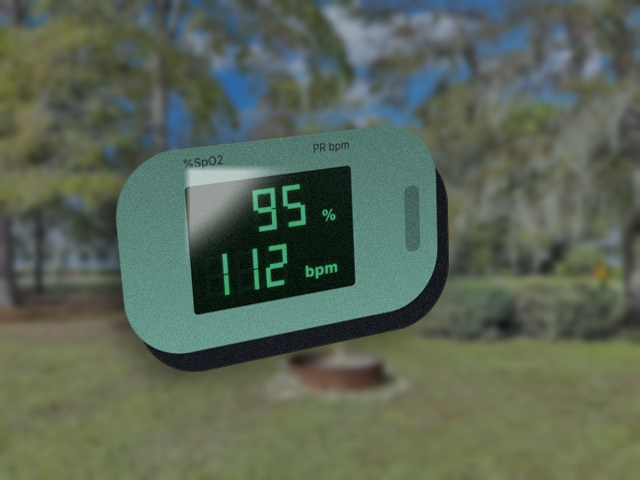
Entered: 112 bpm
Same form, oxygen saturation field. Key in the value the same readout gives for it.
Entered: 95 %
